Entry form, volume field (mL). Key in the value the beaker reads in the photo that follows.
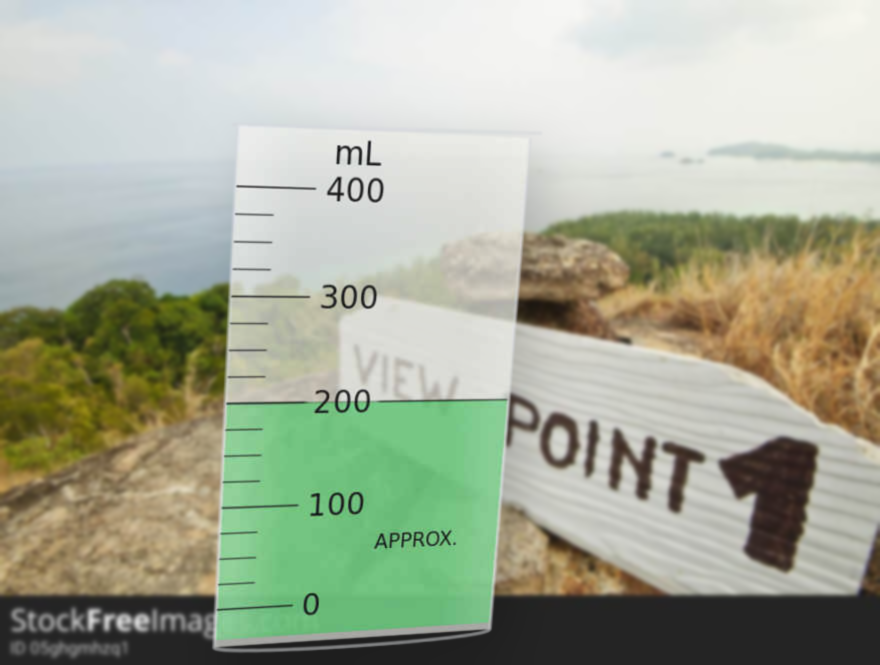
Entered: 200 mL
